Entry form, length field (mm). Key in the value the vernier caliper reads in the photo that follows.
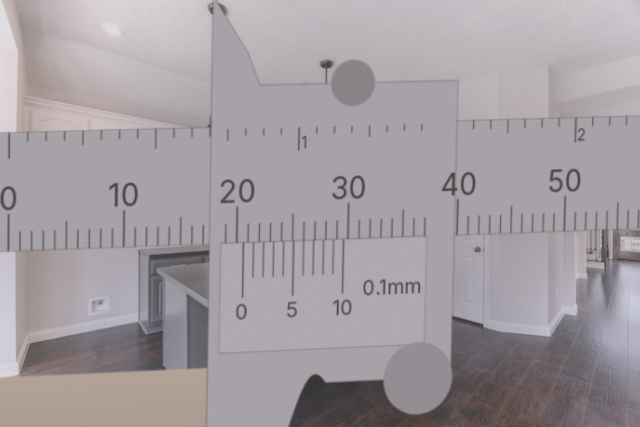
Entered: 20.6 mm
